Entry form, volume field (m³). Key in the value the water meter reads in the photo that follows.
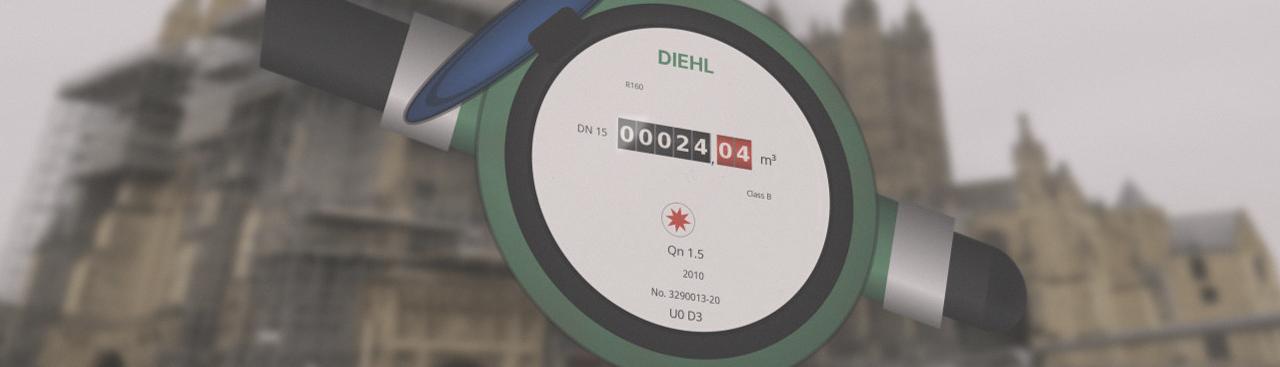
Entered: 24.04 m³
